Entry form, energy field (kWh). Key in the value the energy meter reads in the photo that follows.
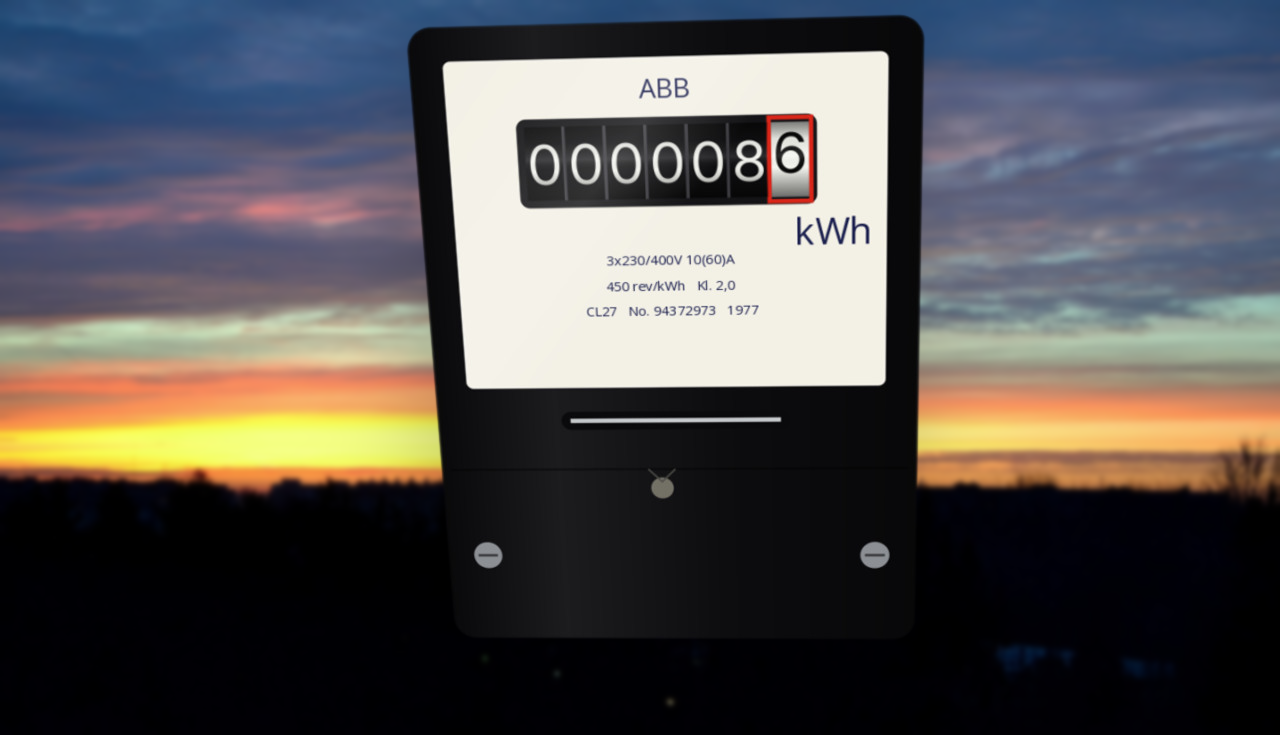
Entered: 8.6 kWh
